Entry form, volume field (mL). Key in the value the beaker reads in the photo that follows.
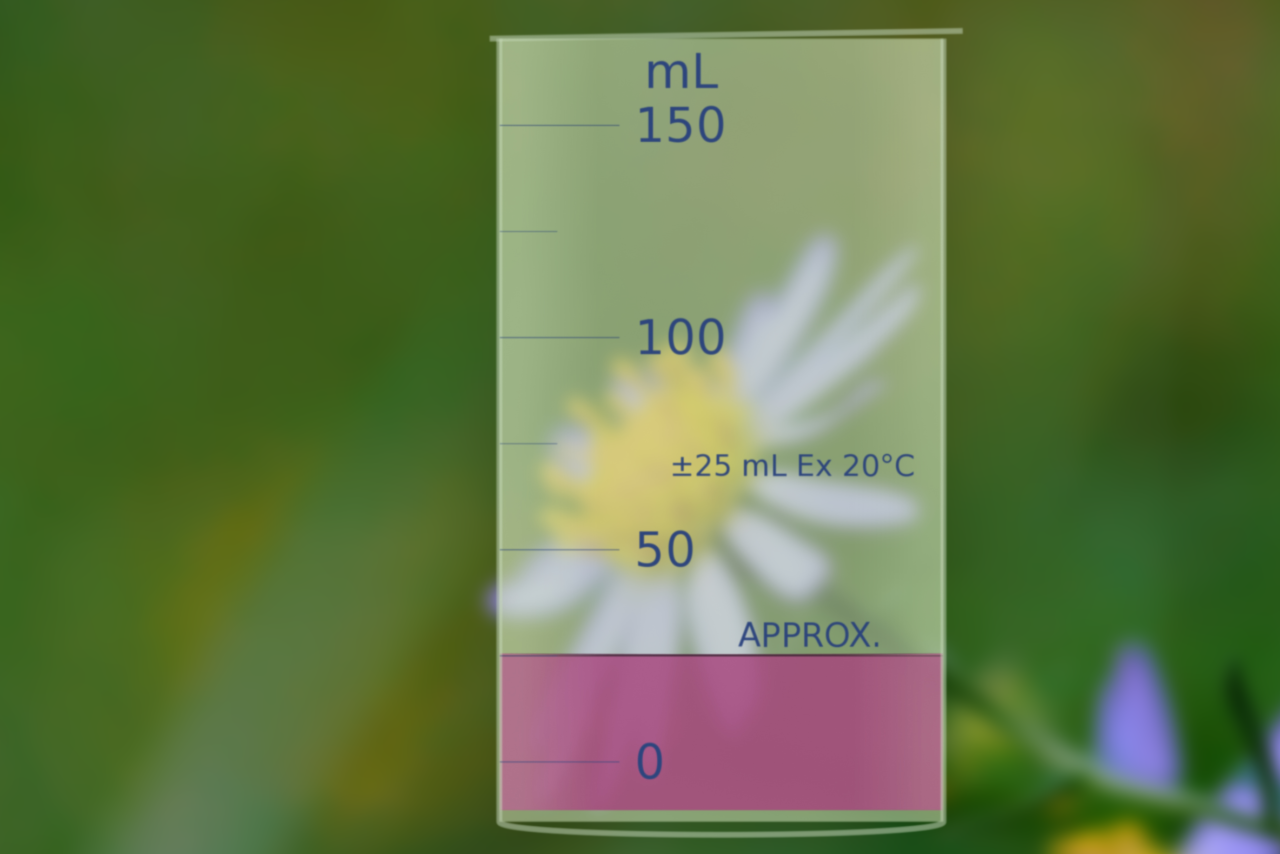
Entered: 25 mL
